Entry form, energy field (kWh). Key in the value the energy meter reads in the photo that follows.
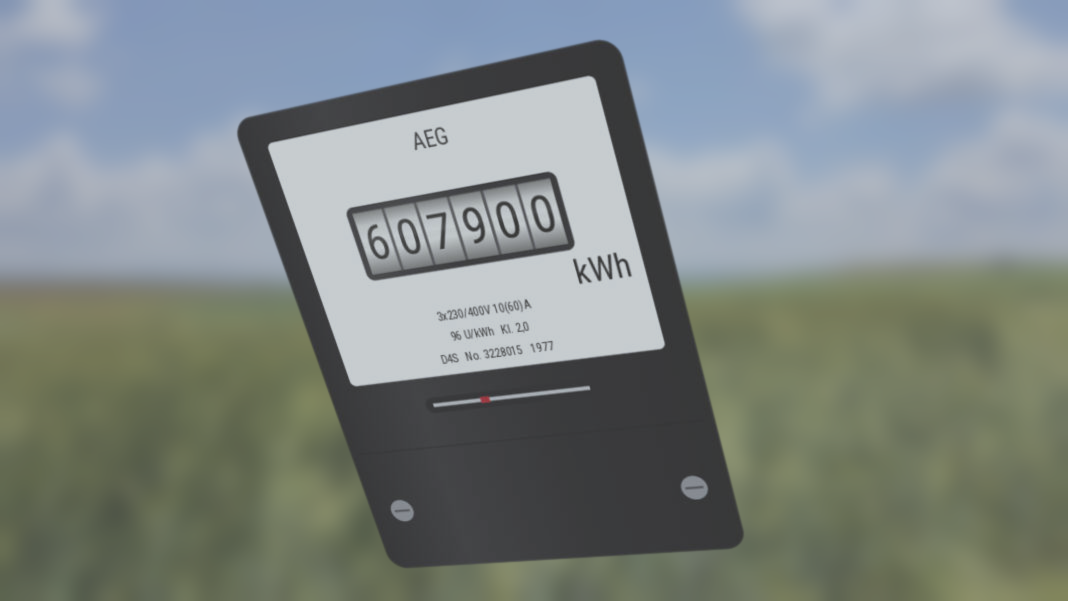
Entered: 607900 kWh
